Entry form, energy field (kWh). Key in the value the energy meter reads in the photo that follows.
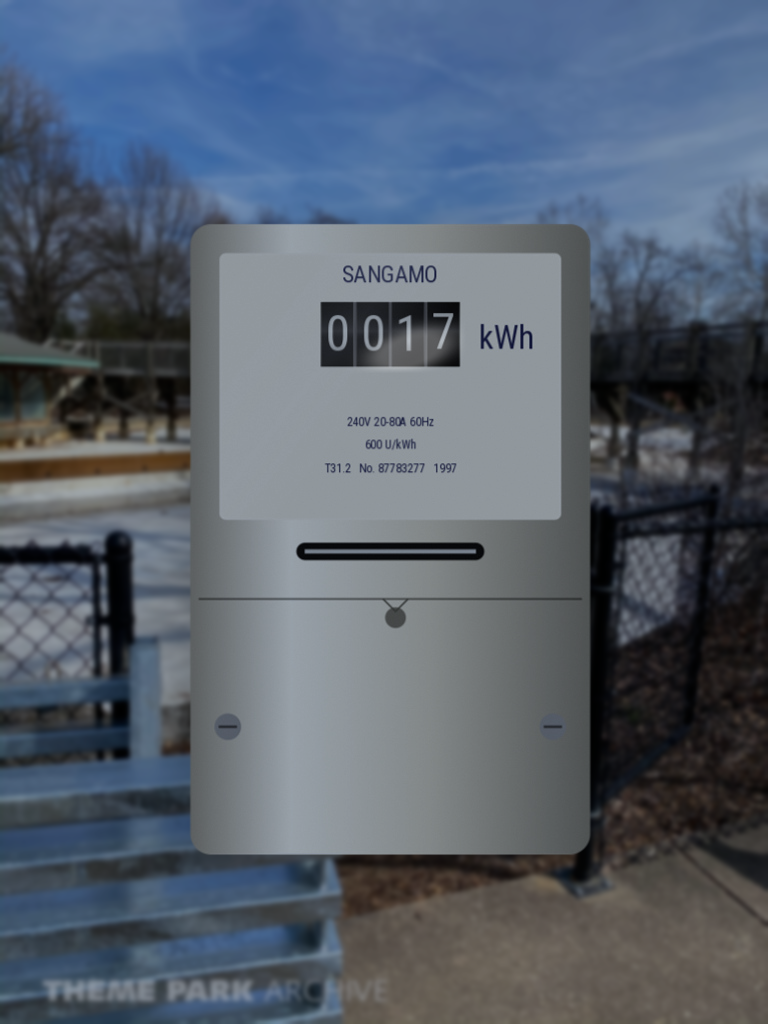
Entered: 17 kWh
